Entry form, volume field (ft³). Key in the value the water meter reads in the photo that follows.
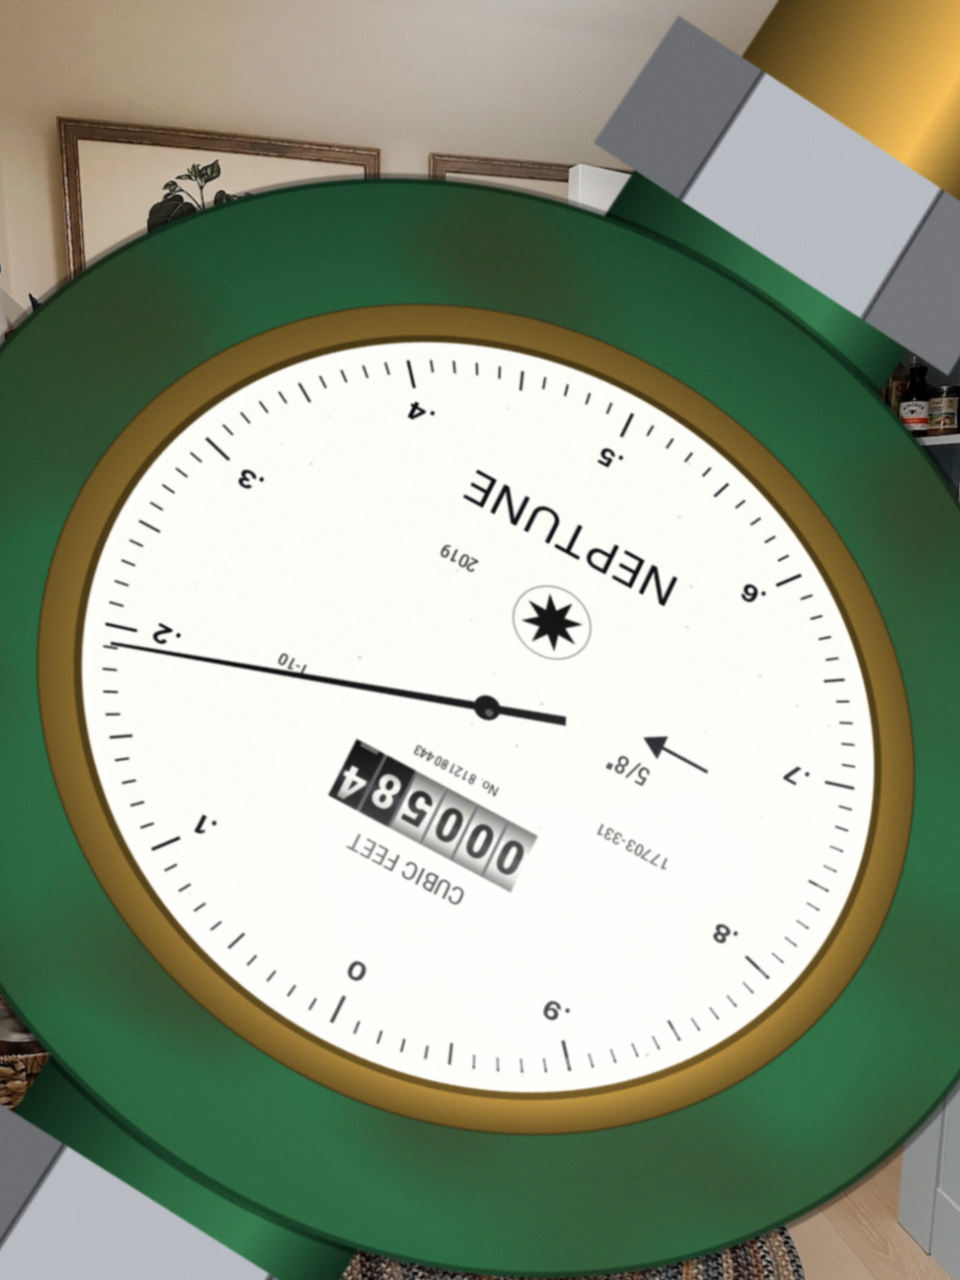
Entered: 584.19 ft³
